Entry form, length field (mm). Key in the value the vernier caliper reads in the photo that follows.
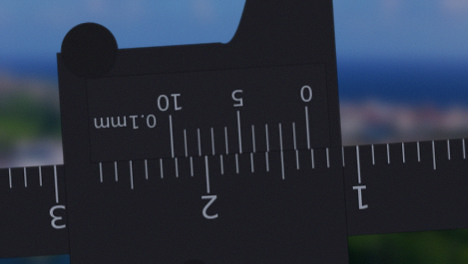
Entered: 13.2 mm
